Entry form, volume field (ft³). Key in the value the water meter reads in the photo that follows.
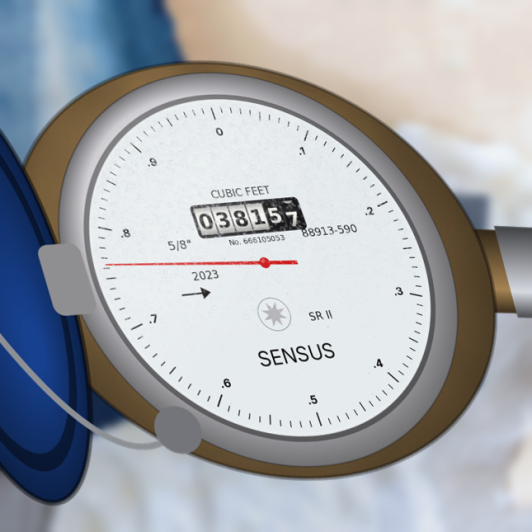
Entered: 38156.76 ft³
